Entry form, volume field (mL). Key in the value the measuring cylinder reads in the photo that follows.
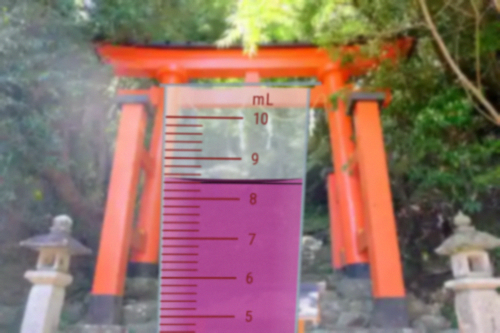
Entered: 8.4 mL
